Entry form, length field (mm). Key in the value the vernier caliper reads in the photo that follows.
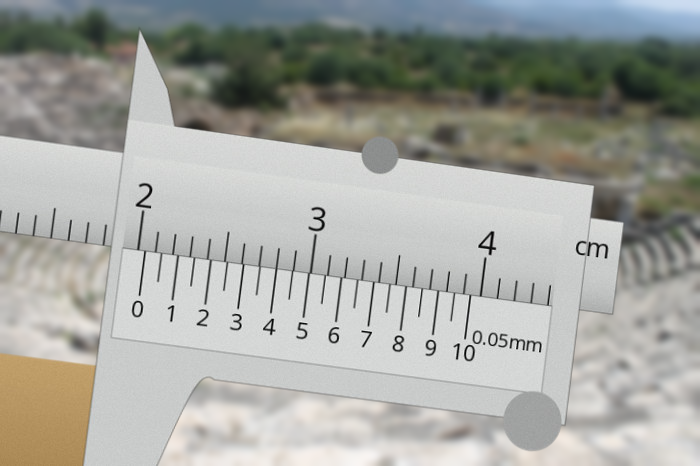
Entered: 20.4 mm
